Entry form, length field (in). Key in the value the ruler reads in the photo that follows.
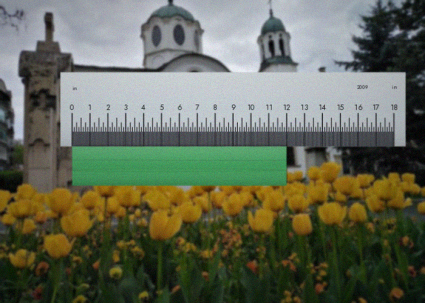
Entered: 12 in
